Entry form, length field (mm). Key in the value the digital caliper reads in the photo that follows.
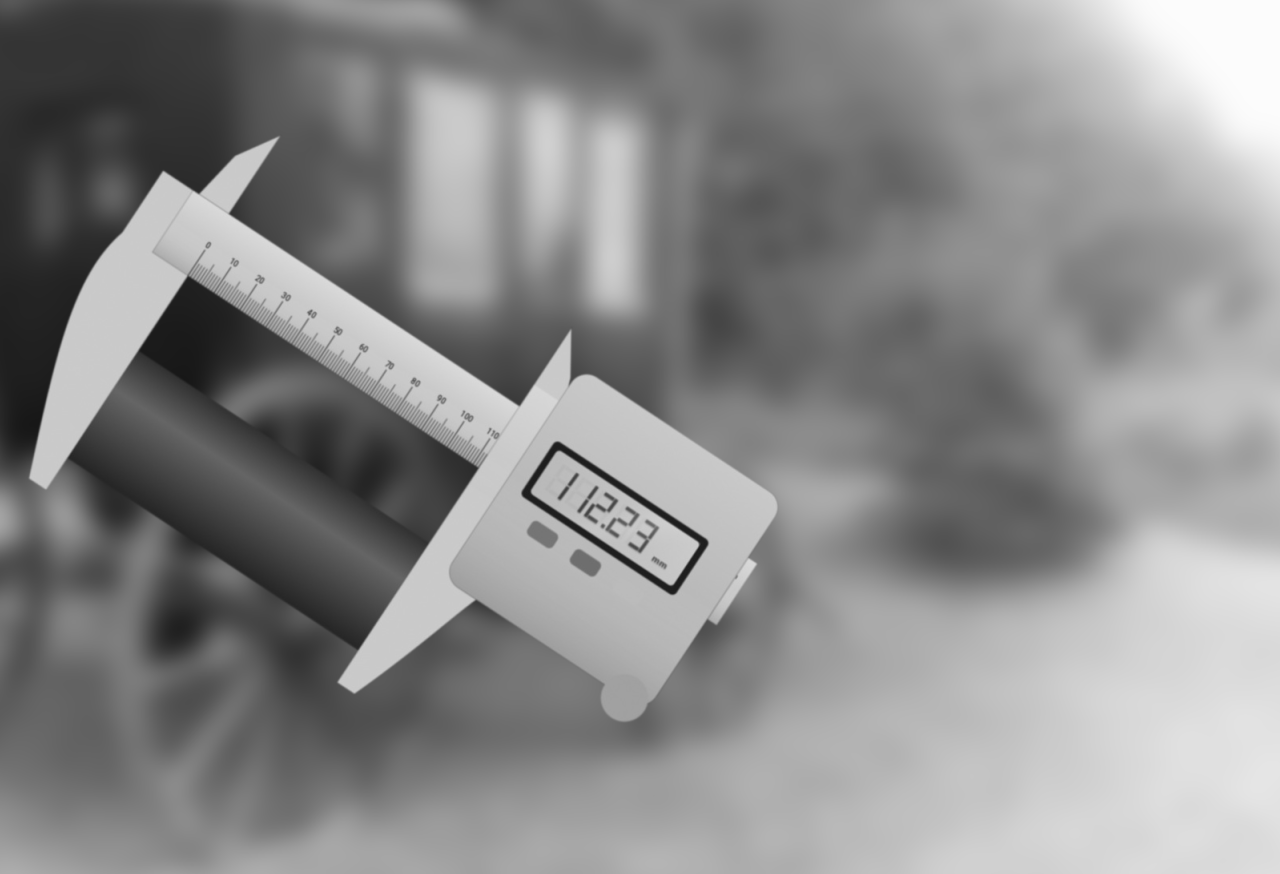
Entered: 112.23 mm
